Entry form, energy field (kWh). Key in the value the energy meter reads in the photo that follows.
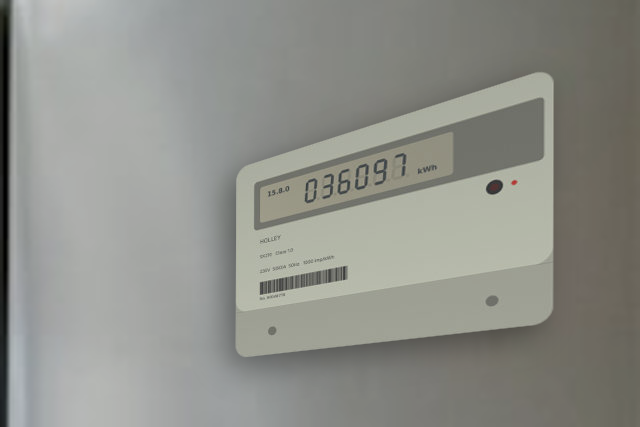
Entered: 36097 kWh
